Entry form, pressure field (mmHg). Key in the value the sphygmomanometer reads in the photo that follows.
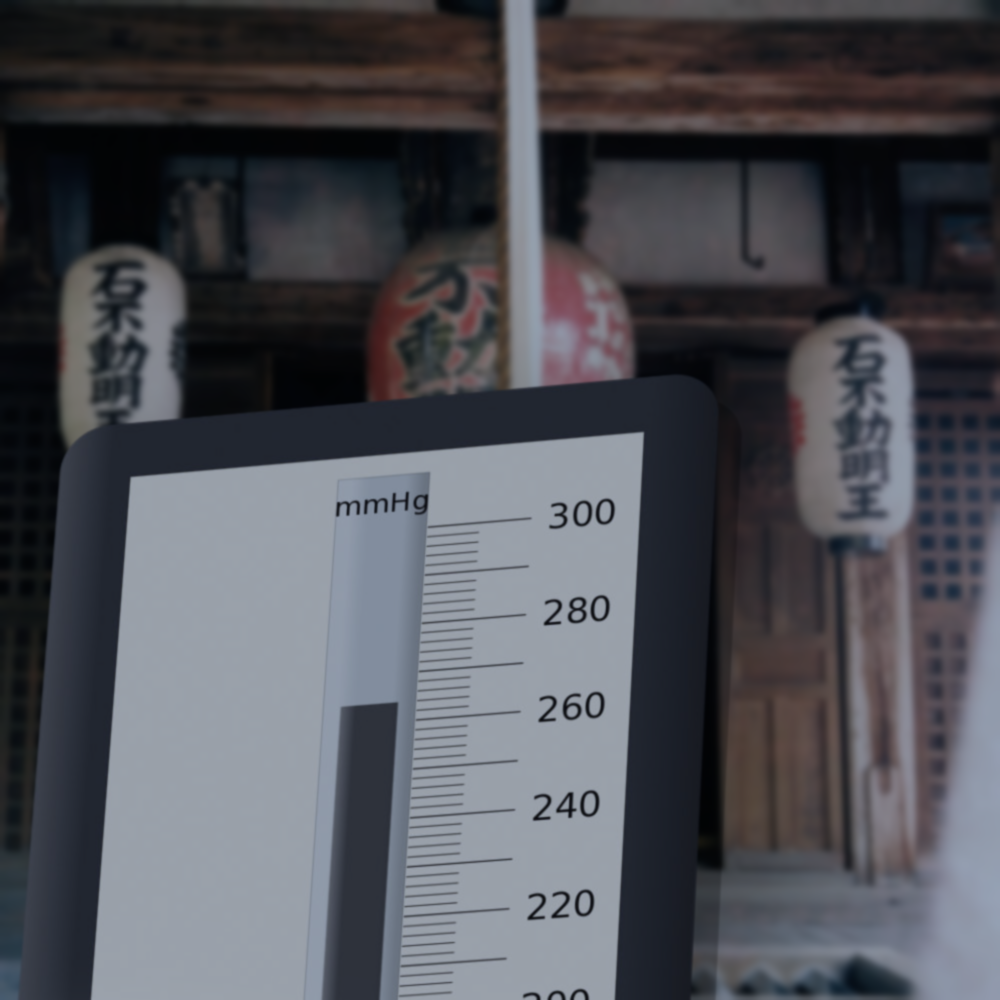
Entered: 264 mmHg
